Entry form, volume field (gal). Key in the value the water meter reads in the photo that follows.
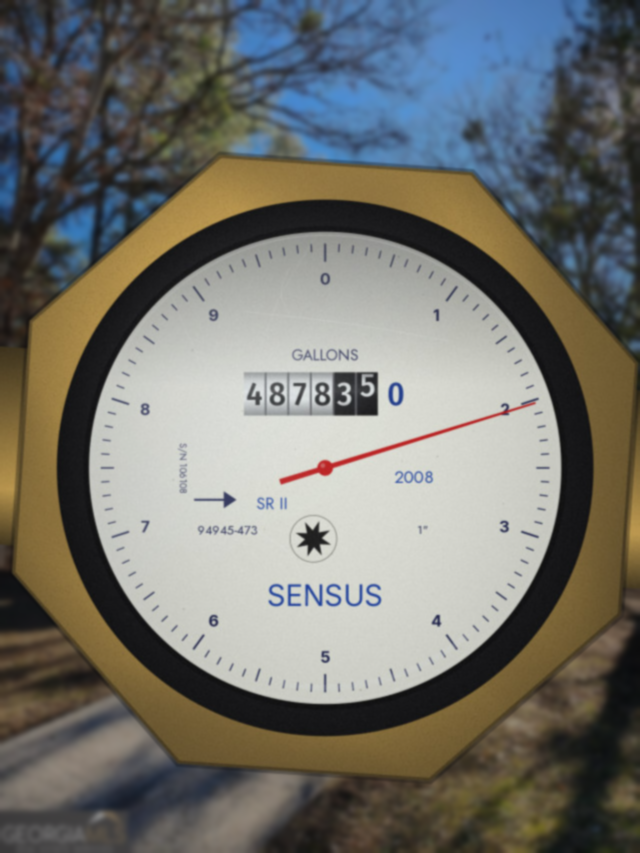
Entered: 4878352.0 gal
